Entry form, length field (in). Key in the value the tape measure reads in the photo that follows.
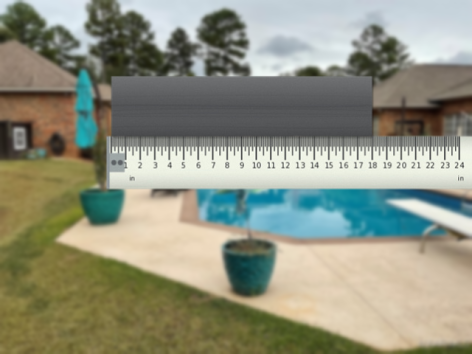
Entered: 18 in
